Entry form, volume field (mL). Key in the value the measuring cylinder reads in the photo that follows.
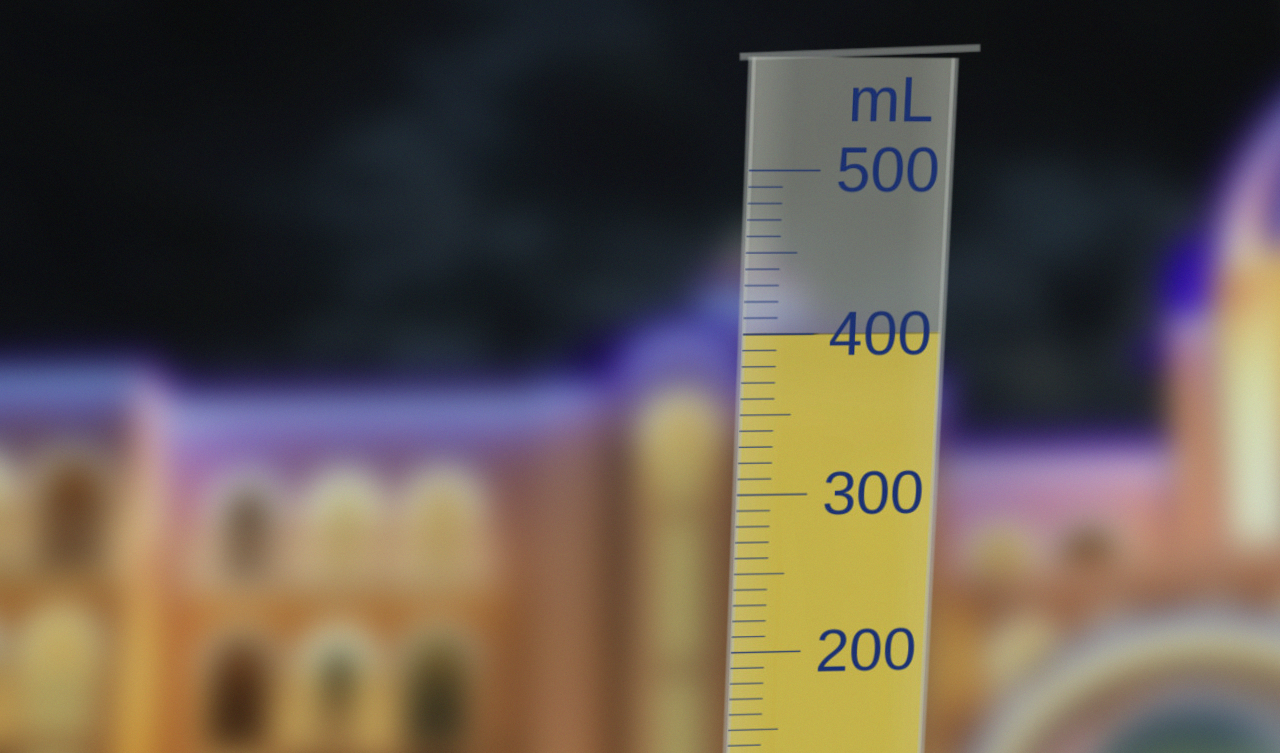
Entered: 400 mL
